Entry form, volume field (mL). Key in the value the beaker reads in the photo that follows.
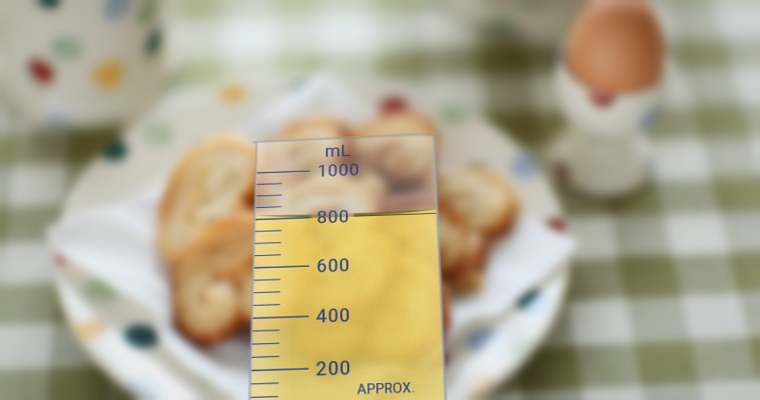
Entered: 800 mL
